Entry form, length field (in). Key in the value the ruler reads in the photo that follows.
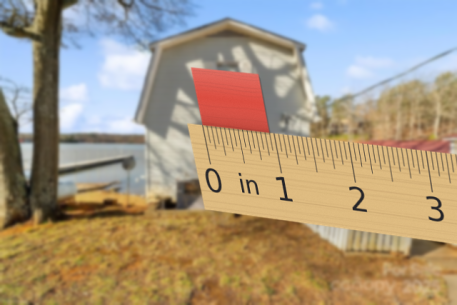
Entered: 0.9375 in
